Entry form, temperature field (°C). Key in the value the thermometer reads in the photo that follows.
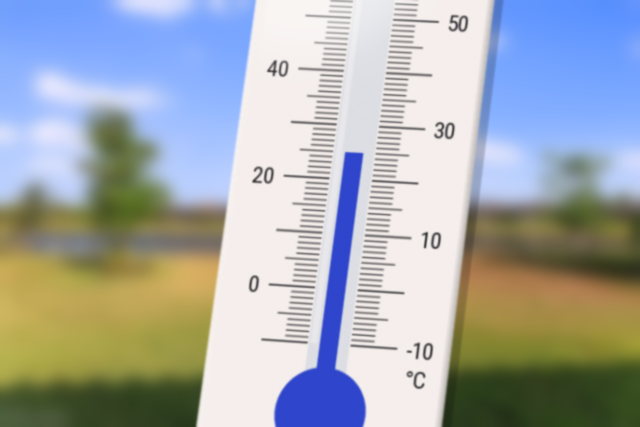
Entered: 25 °C
